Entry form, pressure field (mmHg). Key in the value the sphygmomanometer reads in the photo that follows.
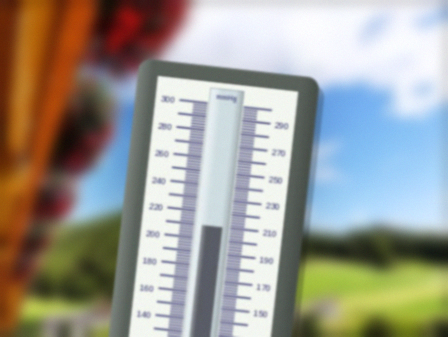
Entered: 210 mmHg
